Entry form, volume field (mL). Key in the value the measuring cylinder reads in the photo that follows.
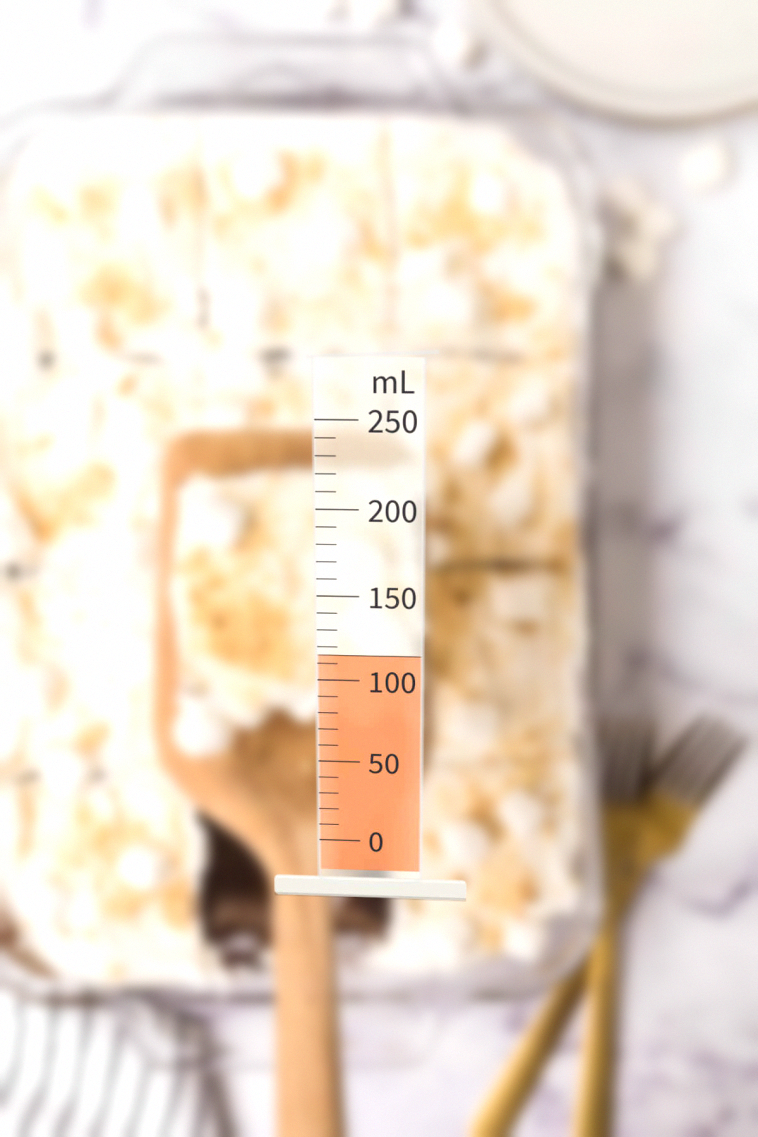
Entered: 115 mL
